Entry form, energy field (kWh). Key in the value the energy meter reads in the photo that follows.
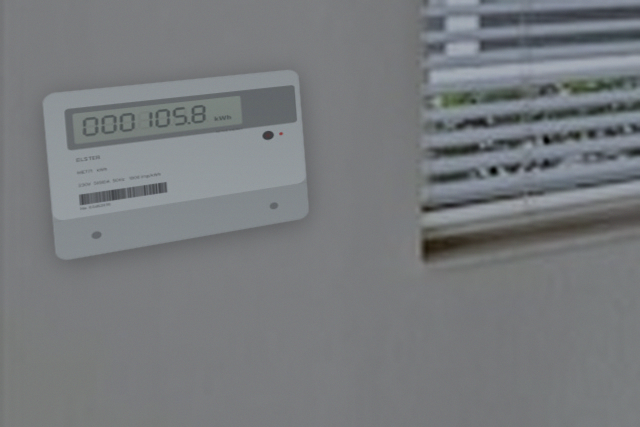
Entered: 105.8 kWh
